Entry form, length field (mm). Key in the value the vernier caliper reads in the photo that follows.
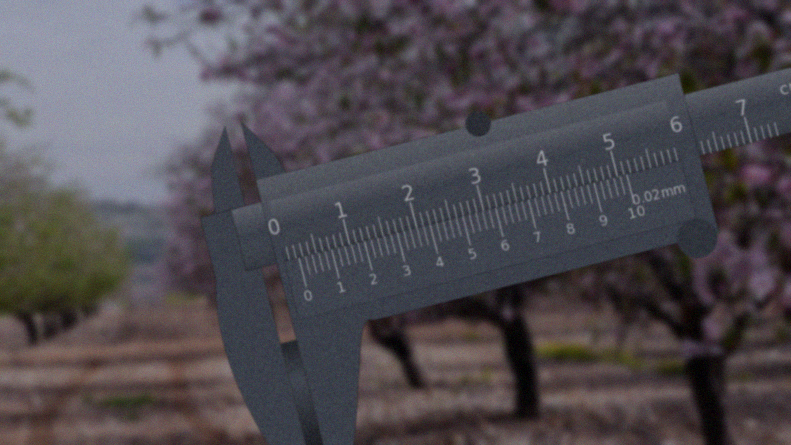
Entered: 2.4 mm
